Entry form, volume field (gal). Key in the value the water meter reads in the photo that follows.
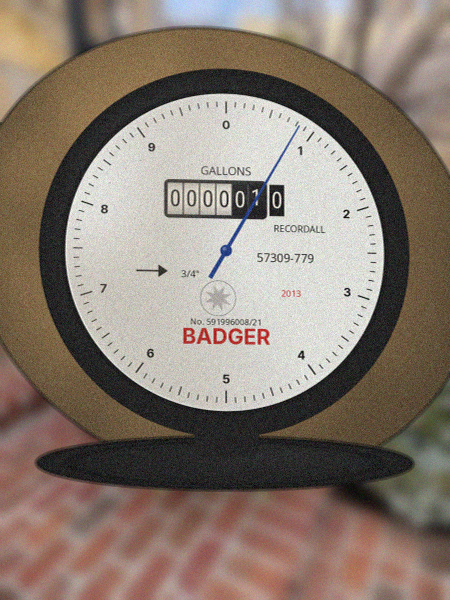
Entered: 10.8 gal
